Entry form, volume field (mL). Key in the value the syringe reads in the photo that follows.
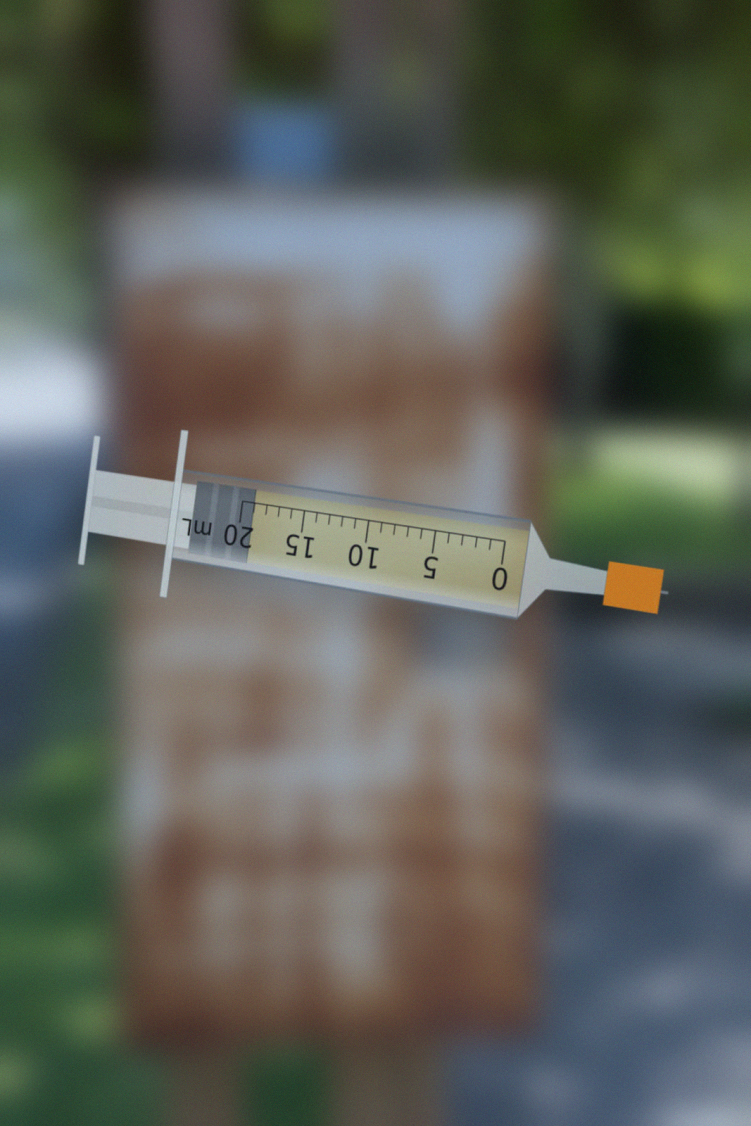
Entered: 19 mL
